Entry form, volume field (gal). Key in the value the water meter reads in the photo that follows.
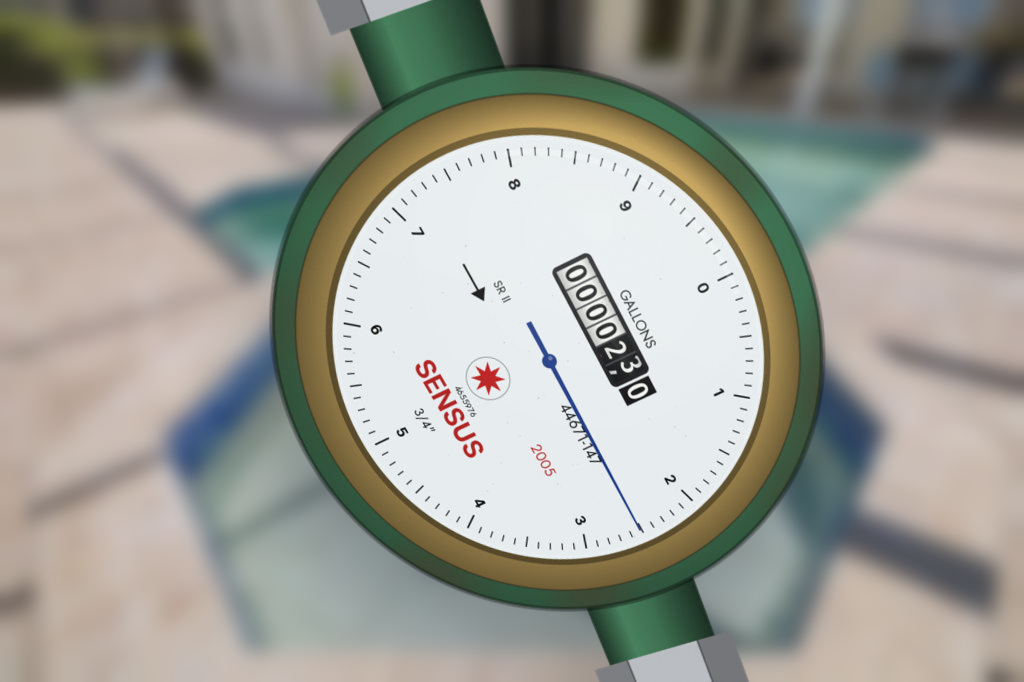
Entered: 232.5 gal
